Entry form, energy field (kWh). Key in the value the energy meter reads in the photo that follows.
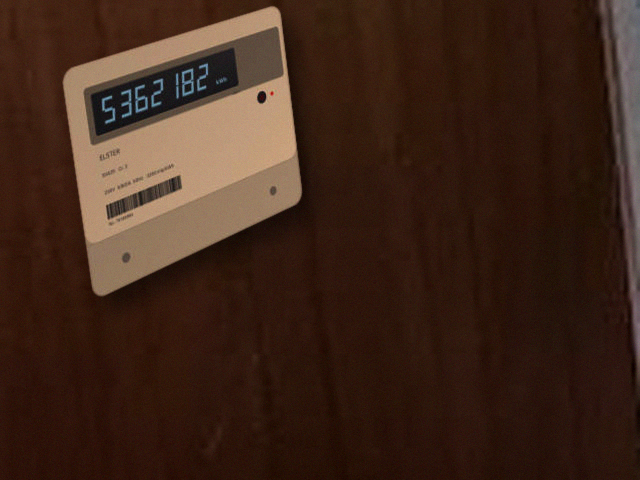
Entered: 5362182 kWh
